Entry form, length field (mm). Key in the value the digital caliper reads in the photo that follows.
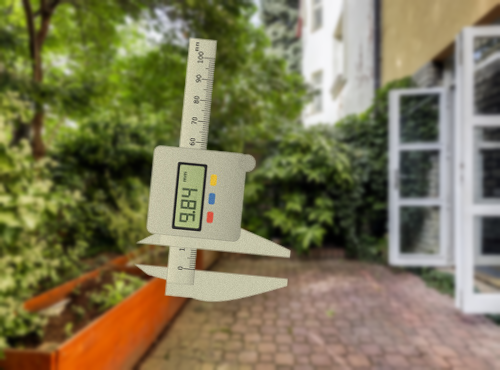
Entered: 9.84 mm
